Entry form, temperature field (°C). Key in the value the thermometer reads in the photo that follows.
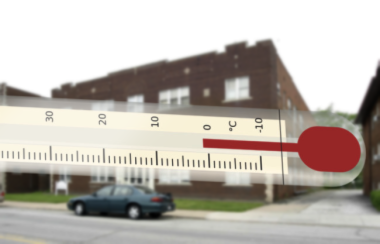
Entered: 1 °C
